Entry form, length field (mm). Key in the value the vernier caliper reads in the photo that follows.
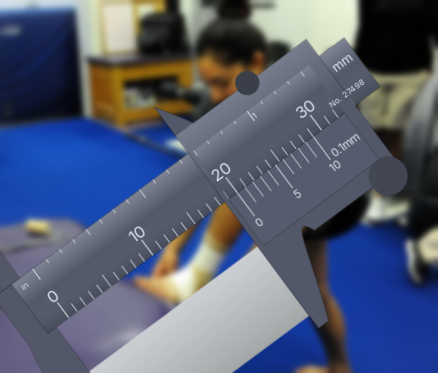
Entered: 20.0 mm
